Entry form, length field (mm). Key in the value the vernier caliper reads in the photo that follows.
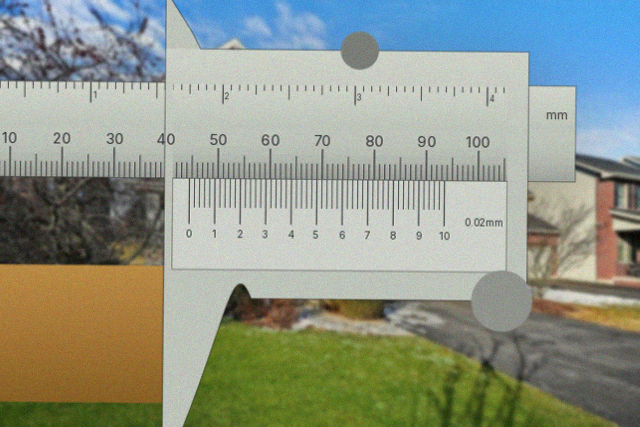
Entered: 44.5 mm
